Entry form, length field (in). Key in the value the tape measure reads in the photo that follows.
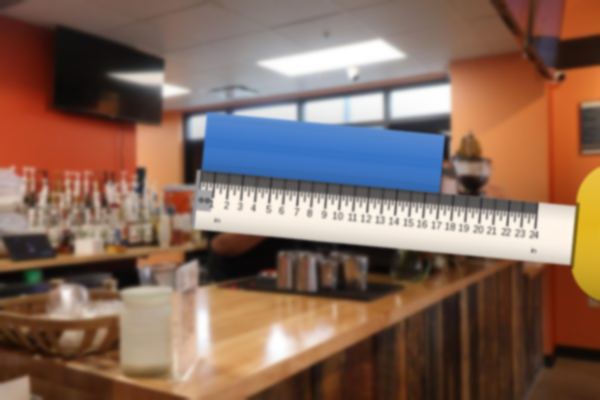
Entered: 17 in
